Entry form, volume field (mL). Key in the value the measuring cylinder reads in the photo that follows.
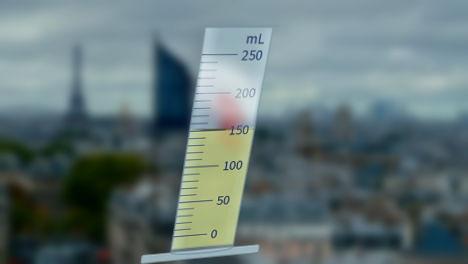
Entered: 150 mL
